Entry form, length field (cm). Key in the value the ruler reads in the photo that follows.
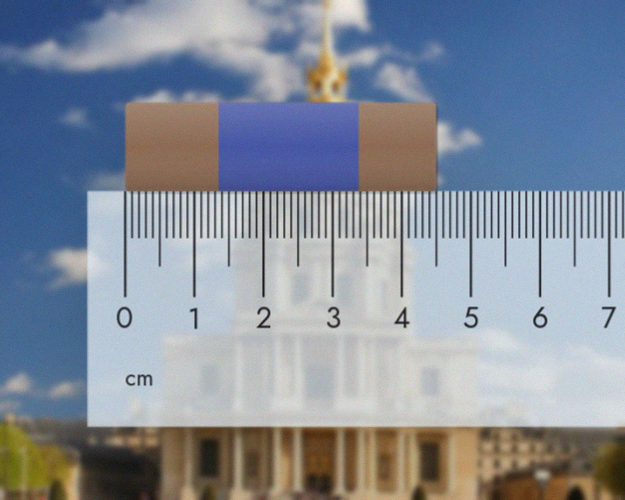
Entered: 4.5 cm
